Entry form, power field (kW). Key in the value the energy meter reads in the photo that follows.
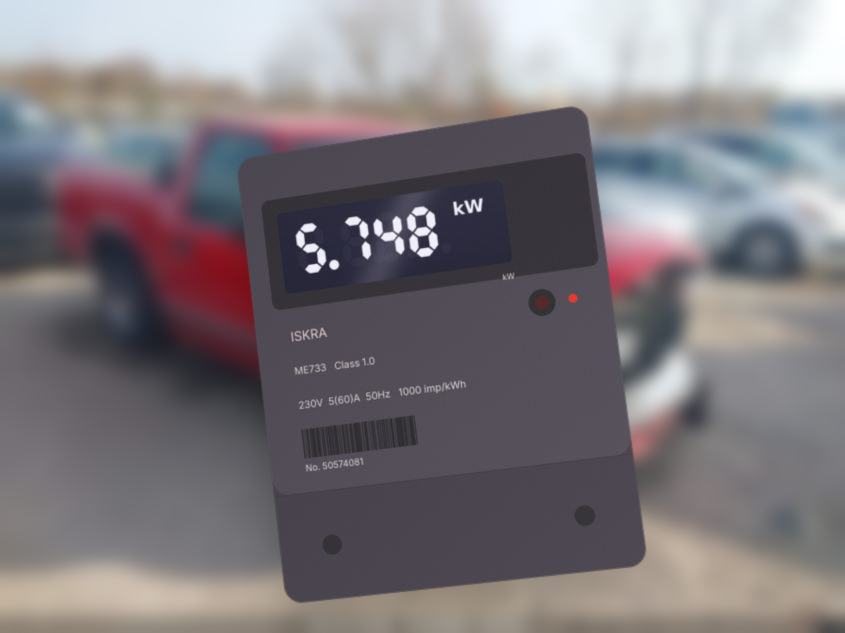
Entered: 5.748 kW
